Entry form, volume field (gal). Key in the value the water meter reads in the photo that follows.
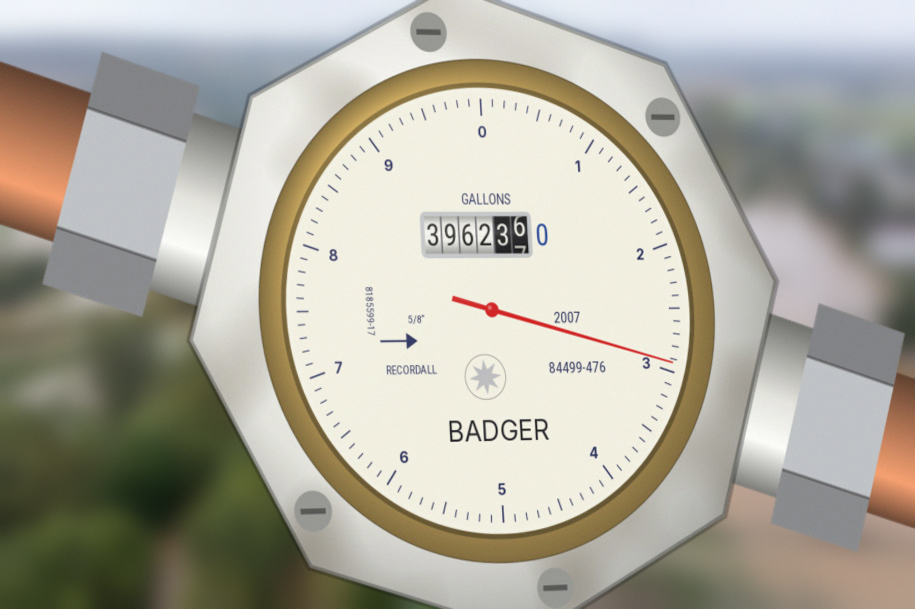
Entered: 3962362.9 gal
